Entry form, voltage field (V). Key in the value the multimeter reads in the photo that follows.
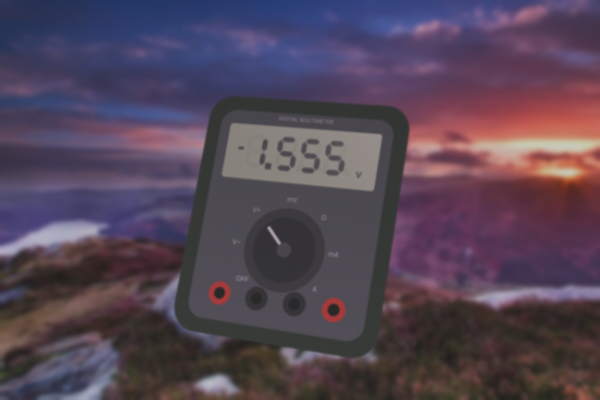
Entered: -1.555 V
